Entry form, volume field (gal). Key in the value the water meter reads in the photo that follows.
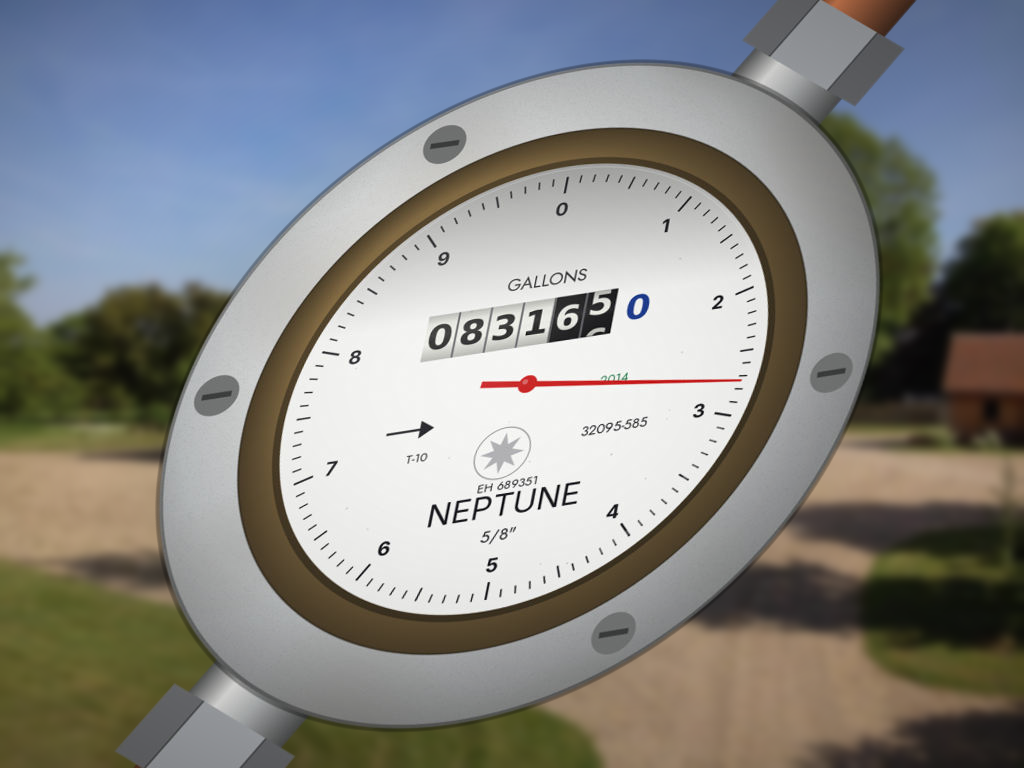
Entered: 831652.7 gal
